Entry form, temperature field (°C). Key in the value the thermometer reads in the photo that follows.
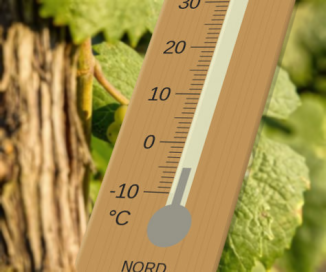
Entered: -5 °C
